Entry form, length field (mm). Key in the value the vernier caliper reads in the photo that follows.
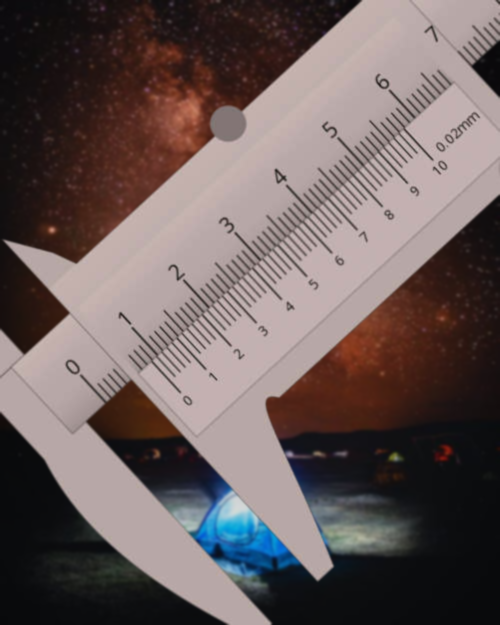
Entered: 8.8 mm
